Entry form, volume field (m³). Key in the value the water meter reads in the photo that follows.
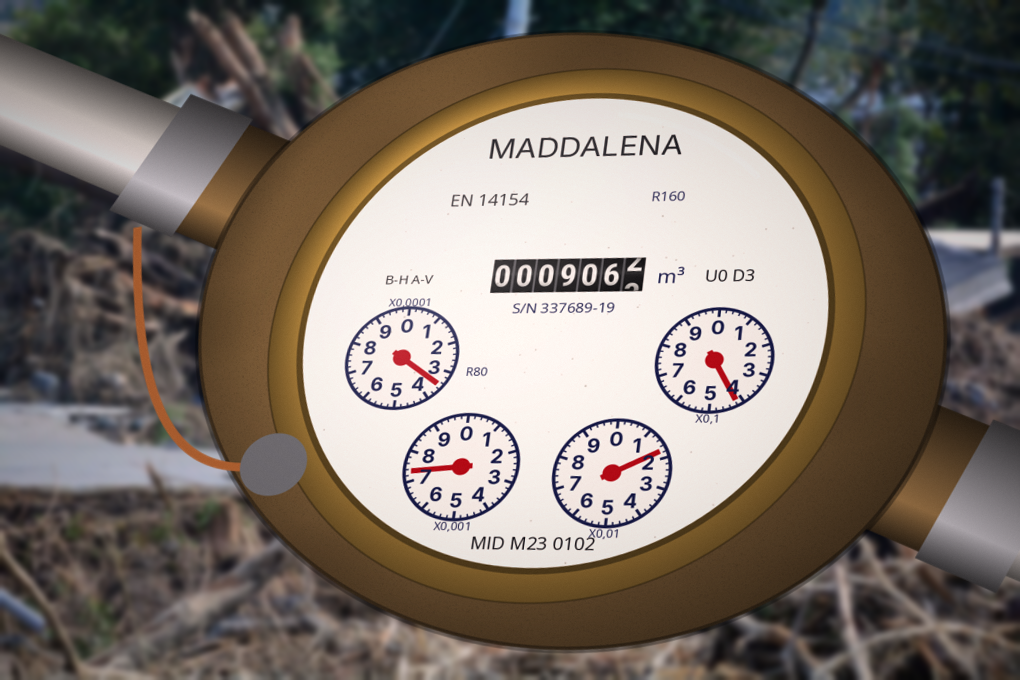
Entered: 9062.4173 m³
